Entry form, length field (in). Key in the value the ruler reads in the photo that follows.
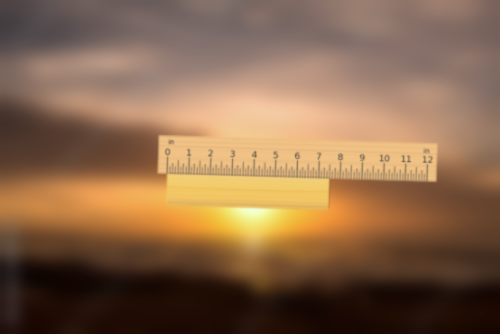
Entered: 7.5 in
